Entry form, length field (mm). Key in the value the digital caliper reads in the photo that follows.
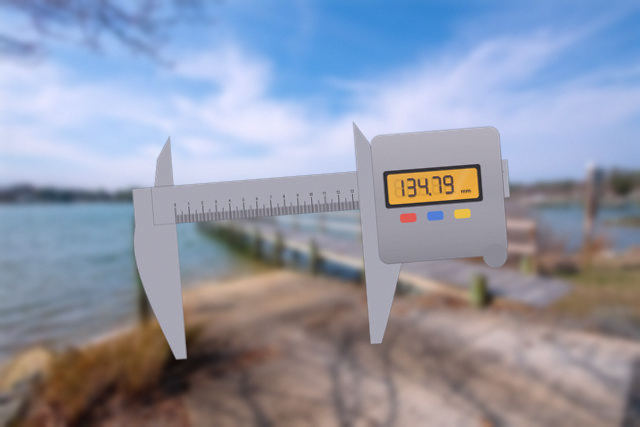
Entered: 134.79 mm
